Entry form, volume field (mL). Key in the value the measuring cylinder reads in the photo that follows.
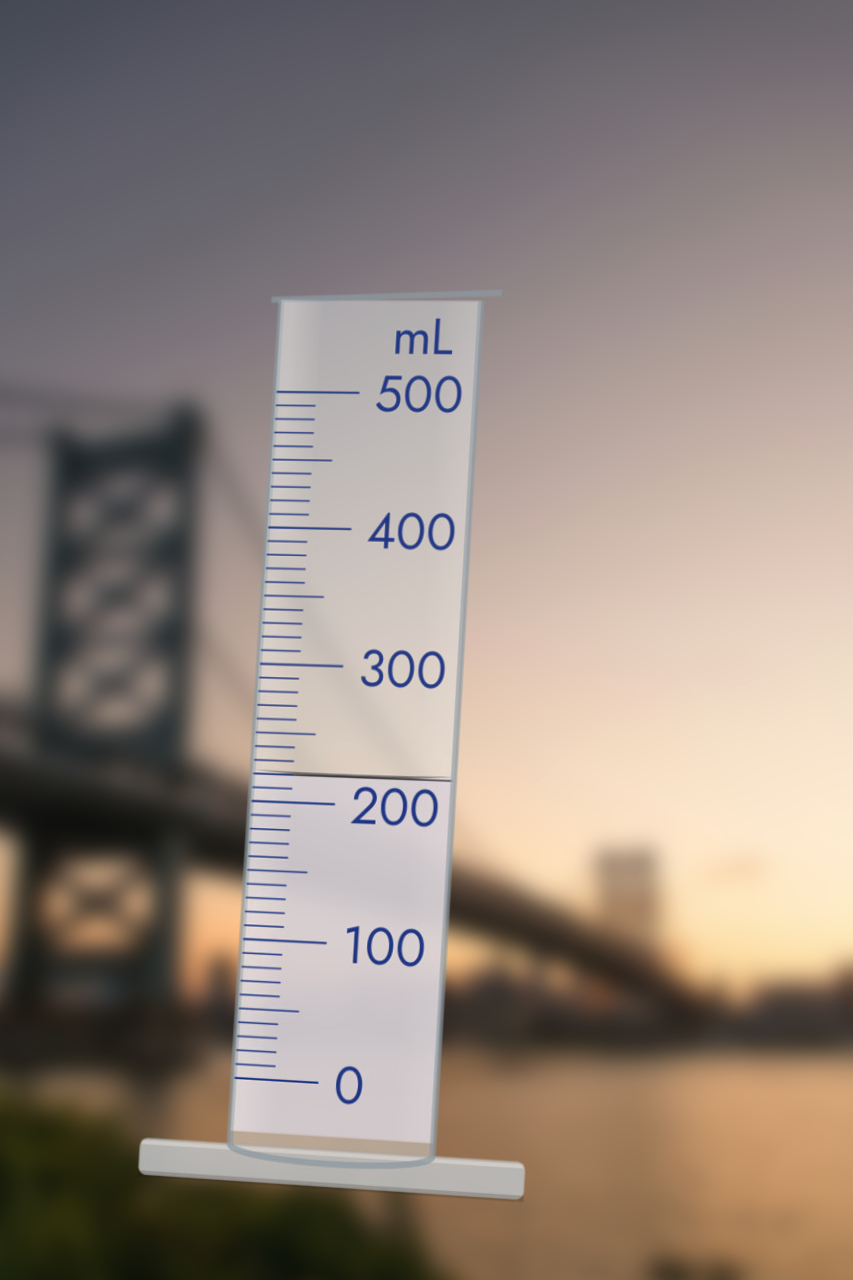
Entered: 220 mL
